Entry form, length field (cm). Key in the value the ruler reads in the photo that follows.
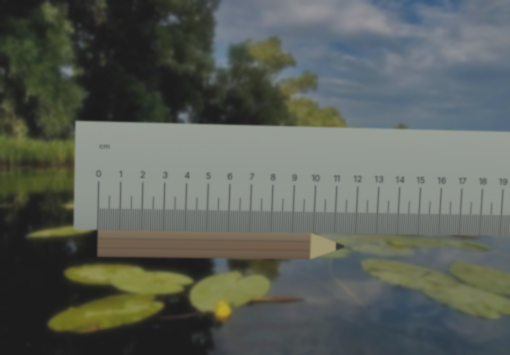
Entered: 11.5 cm
